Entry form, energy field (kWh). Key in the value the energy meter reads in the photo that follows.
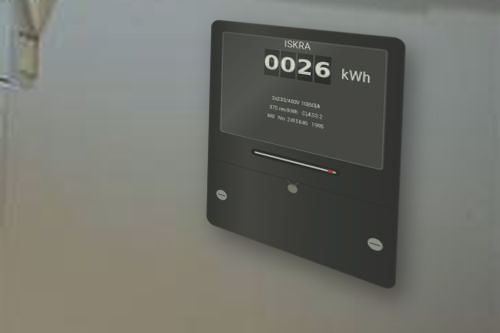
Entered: 26 kWh
